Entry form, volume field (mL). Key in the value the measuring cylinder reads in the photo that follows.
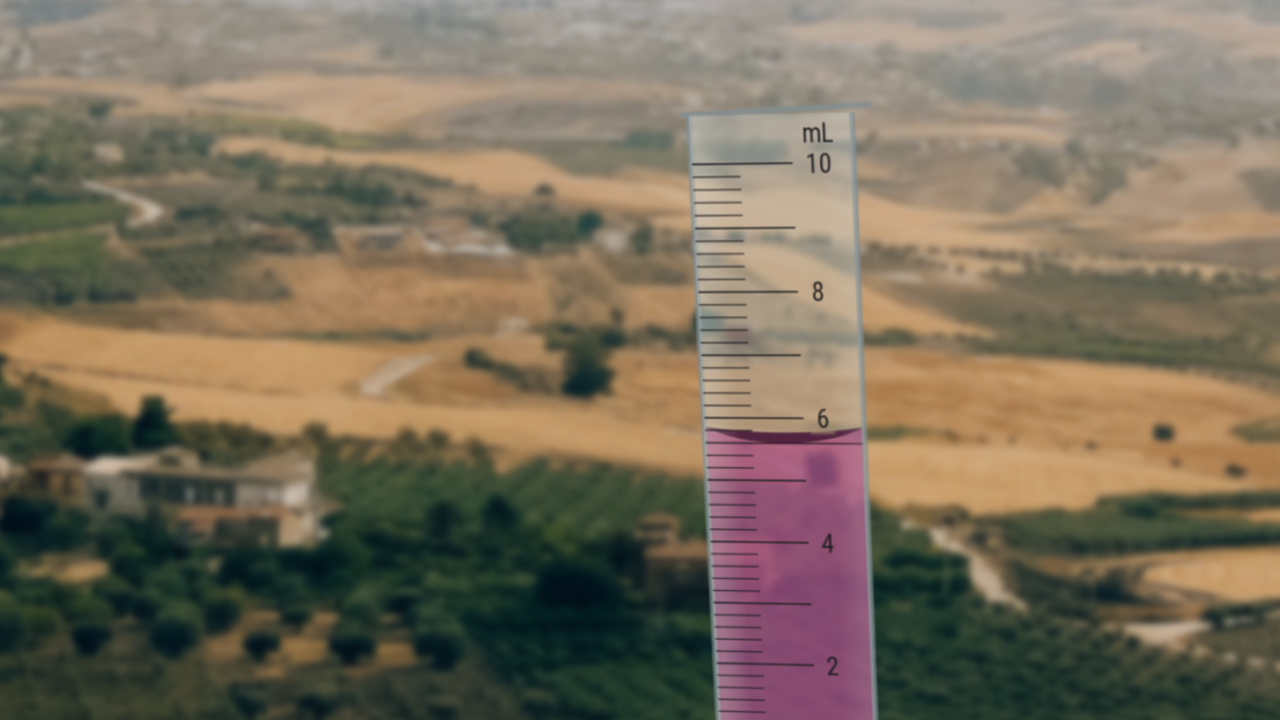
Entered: 5.6 mL
